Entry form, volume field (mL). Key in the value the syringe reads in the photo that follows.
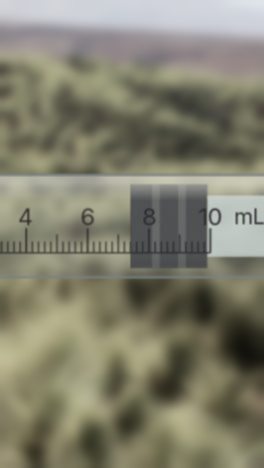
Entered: 7.4 mL
